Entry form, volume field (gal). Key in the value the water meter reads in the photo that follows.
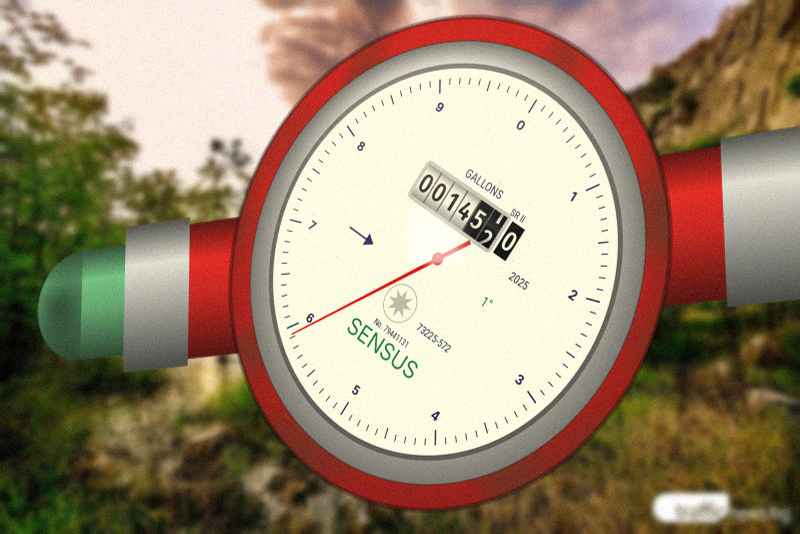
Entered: 14515.9 gal
